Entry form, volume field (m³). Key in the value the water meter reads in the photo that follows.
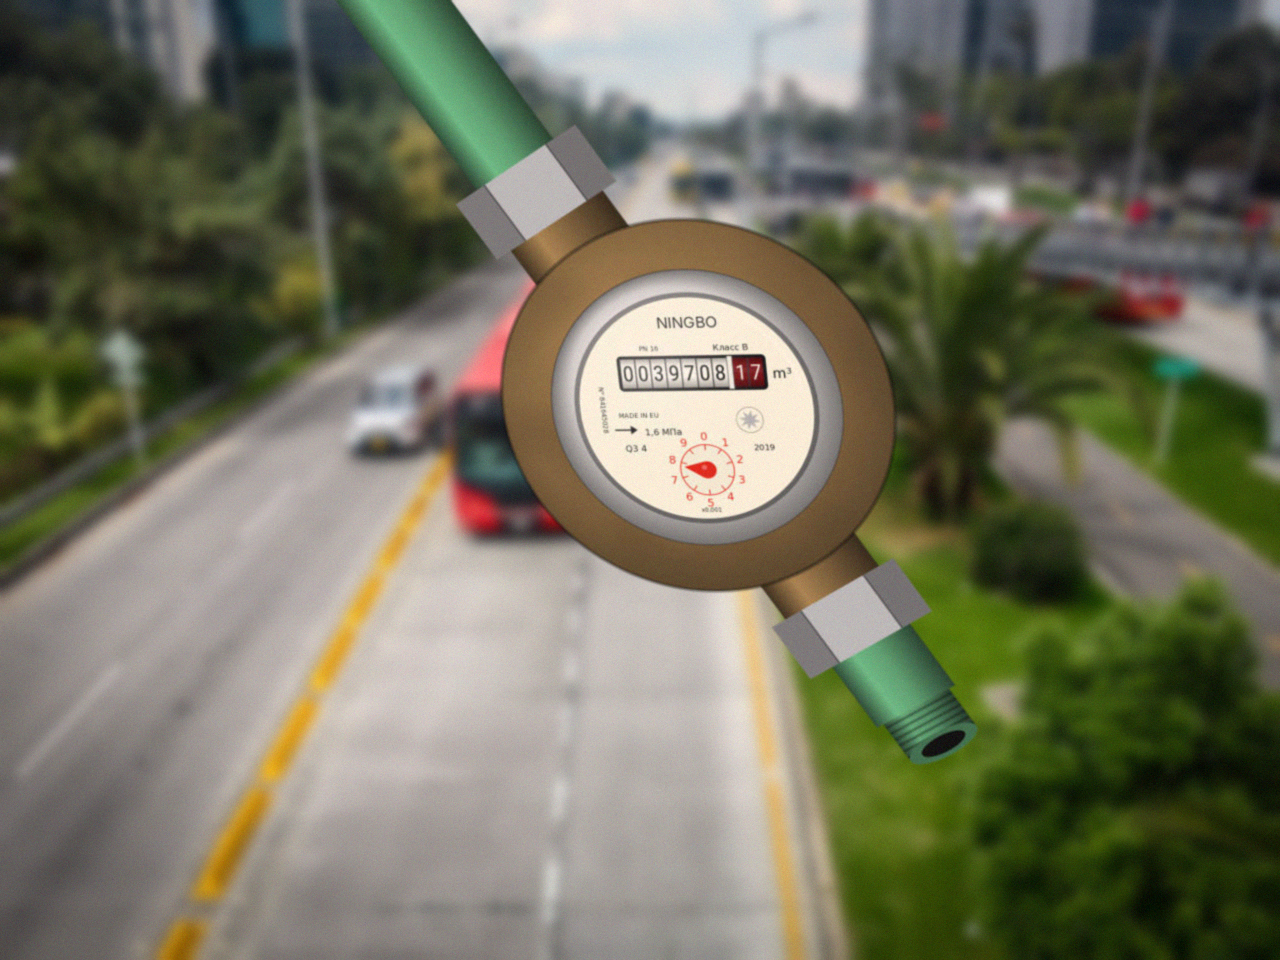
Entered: 39708.177 m³
